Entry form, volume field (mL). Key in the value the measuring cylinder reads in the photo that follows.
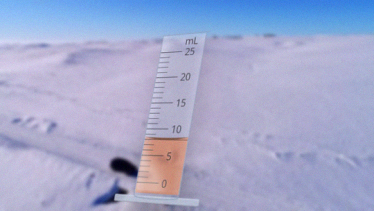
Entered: 8 mL
